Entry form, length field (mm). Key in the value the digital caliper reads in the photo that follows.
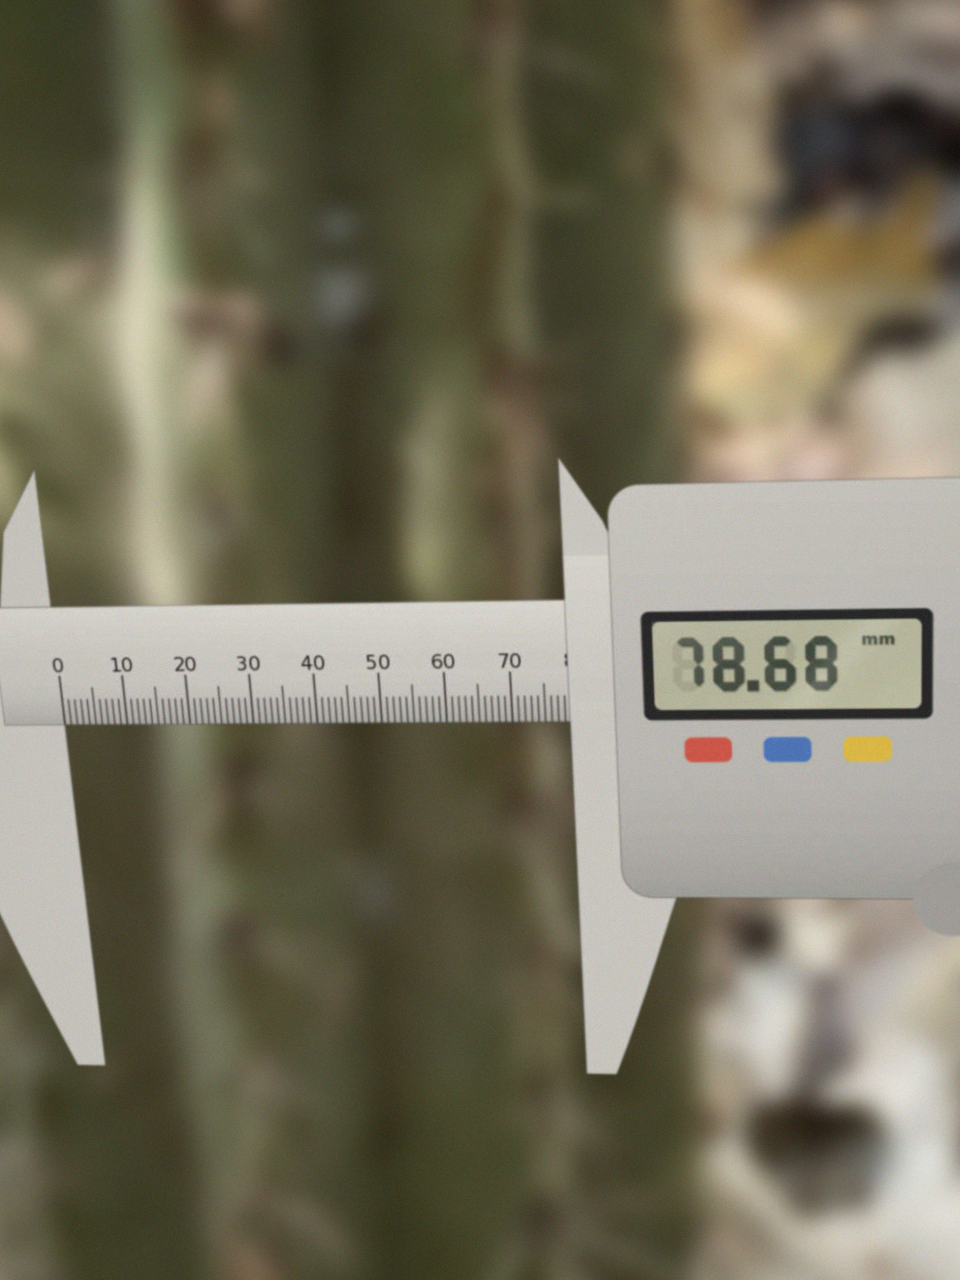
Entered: 78.68 mm
